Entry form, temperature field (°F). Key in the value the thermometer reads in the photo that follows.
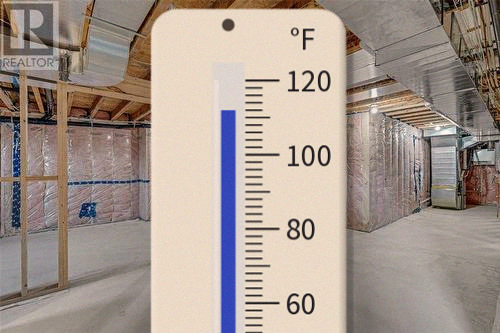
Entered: 112 °F
